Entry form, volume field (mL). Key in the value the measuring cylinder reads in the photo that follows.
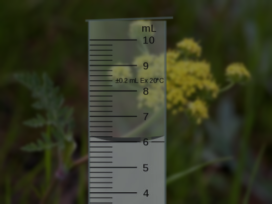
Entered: 6 mL
